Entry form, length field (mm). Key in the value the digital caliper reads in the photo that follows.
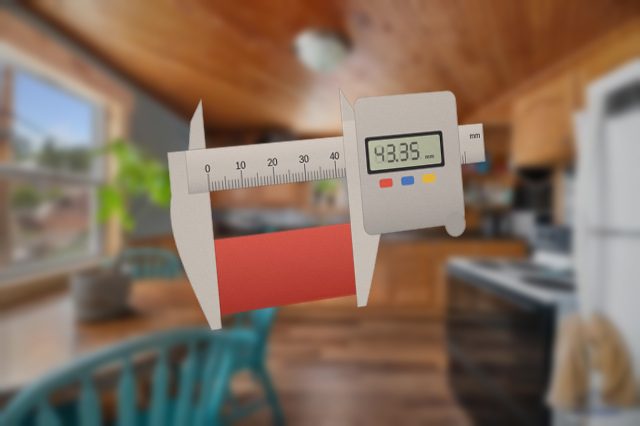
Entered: 43.35 mm
